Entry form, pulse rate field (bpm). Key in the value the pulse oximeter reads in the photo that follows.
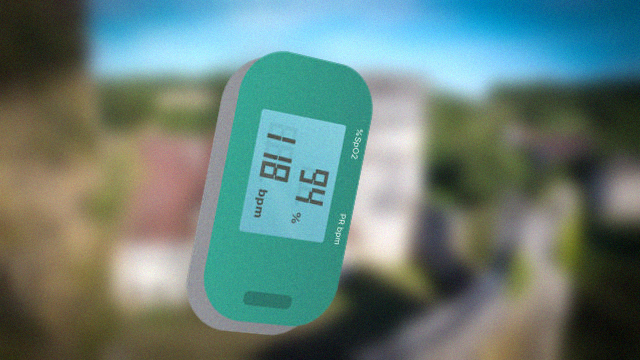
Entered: 118 bpm
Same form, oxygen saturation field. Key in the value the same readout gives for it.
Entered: 94 %
